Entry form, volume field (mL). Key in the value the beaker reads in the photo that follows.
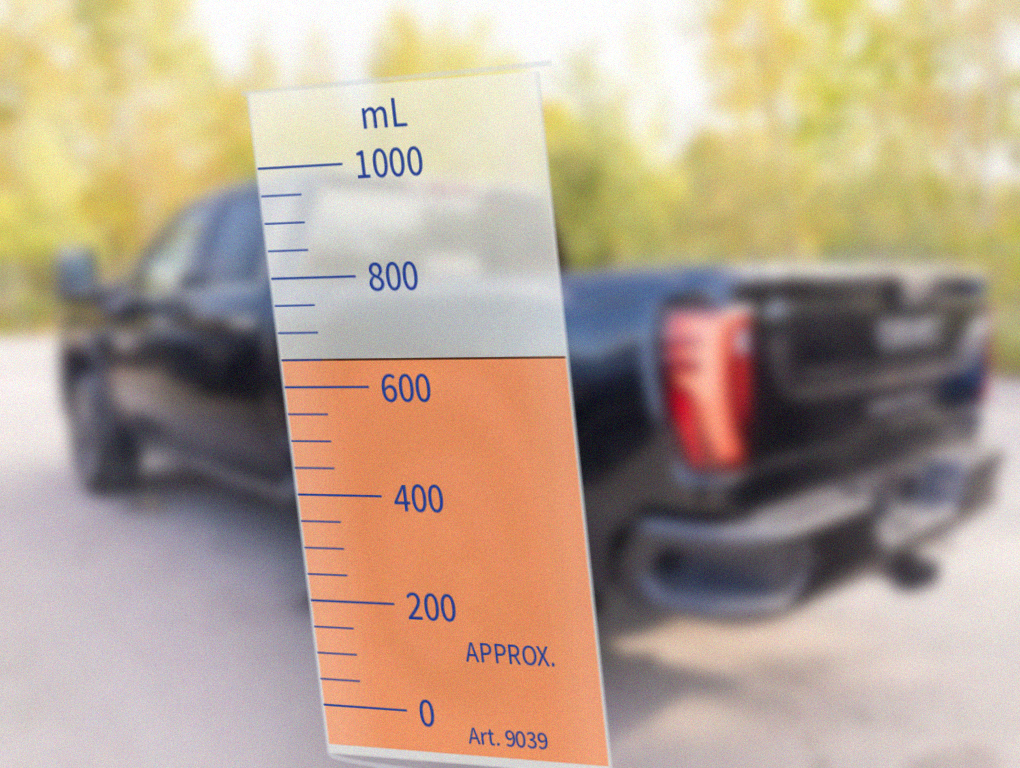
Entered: 650 mL
